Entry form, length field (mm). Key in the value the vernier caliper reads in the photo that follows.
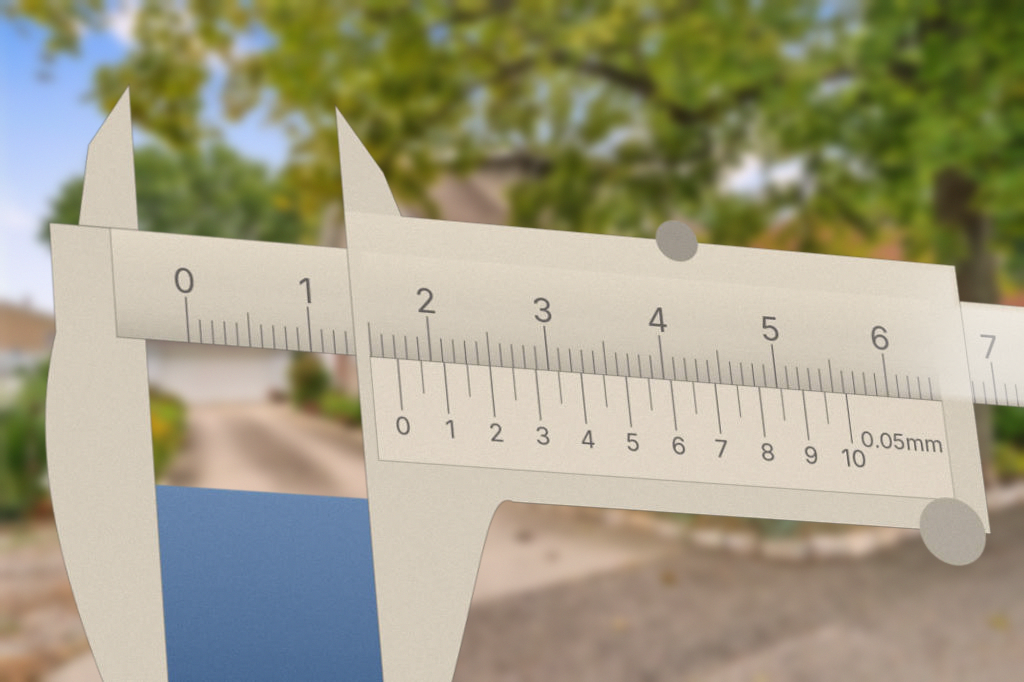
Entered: 17.2 mm
